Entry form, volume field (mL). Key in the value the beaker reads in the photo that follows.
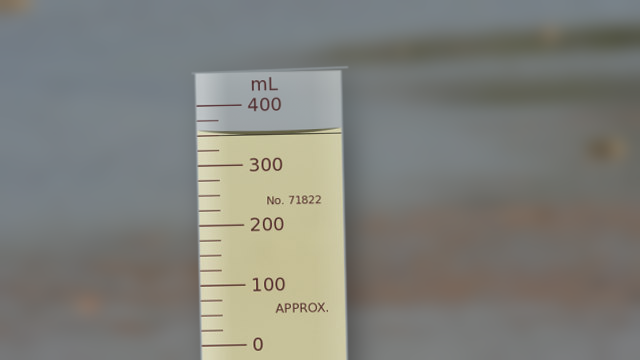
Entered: 350 mL
